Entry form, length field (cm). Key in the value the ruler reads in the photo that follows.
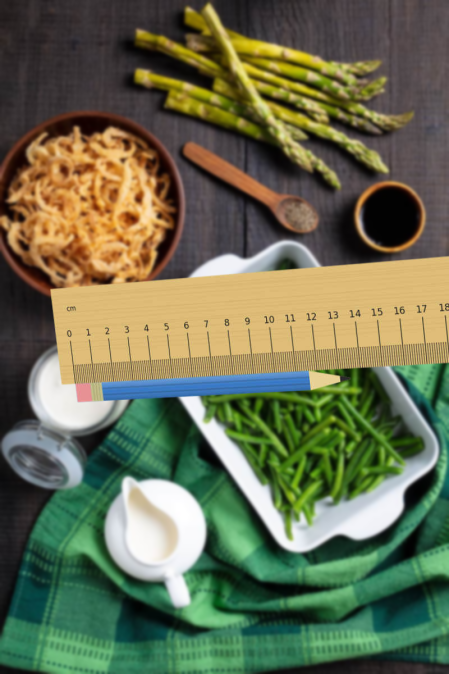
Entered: 13.5 cm
